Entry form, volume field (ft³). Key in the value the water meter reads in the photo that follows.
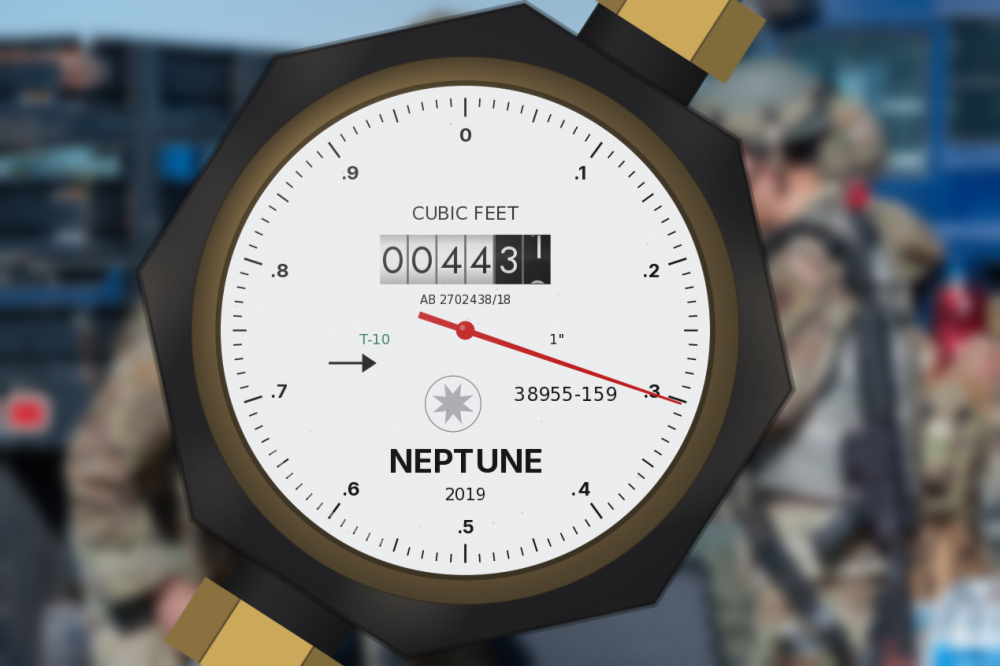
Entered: 4431.30 ft³
